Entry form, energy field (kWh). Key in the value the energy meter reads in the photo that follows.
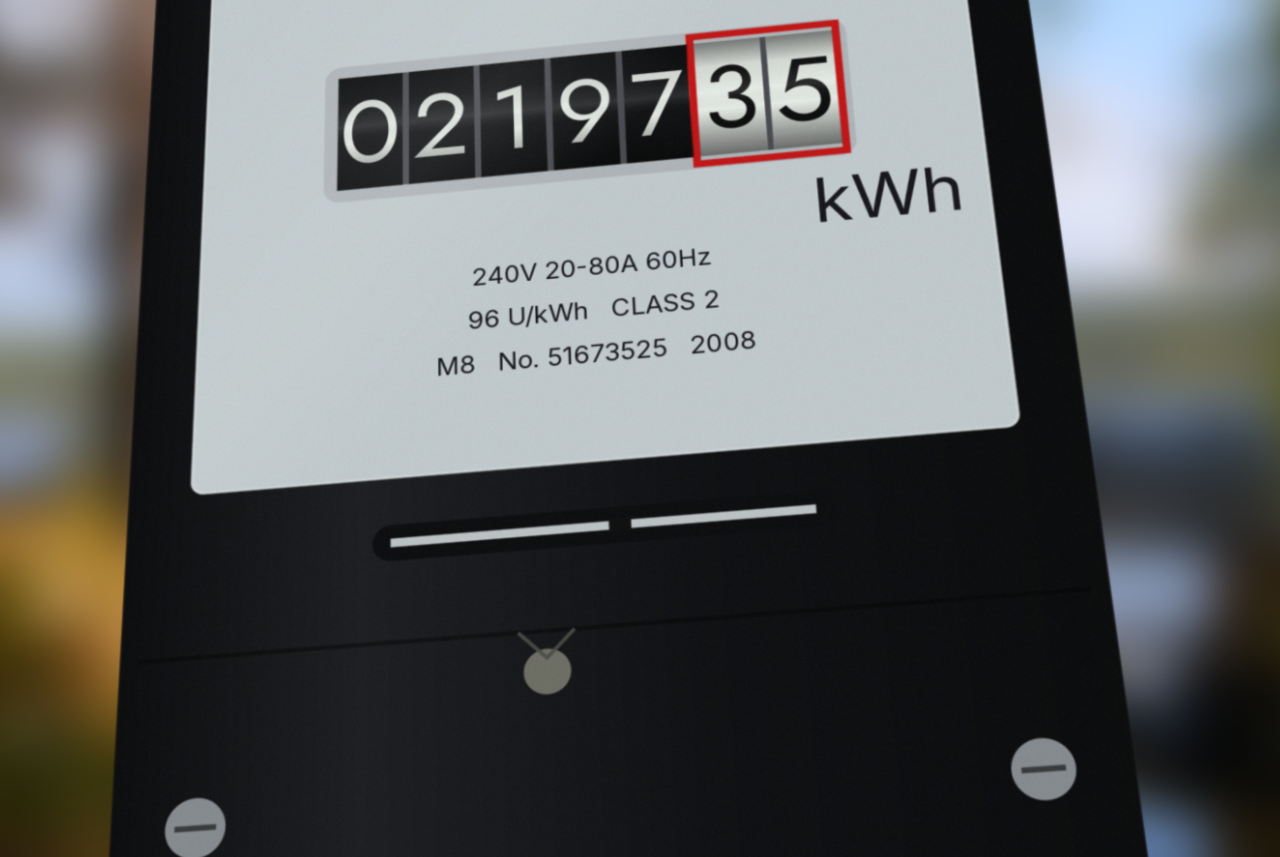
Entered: 2197.35 kWh
